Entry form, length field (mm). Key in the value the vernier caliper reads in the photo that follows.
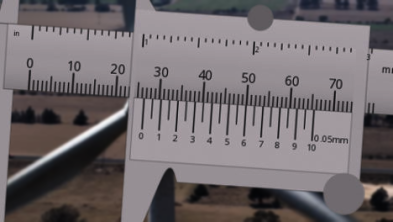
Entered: 26.5 mm
